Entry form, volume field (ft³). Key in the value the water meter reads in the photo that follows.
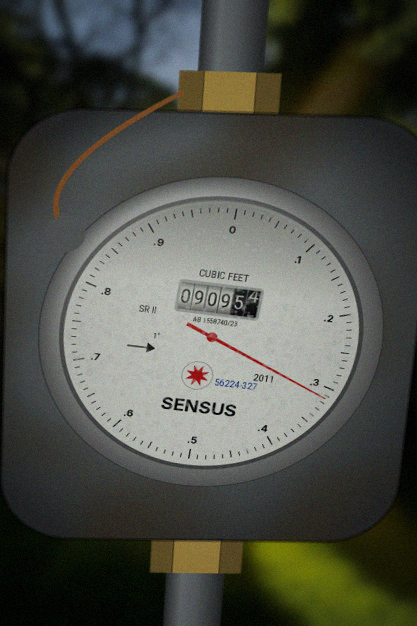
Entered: 90954.31 ft³
